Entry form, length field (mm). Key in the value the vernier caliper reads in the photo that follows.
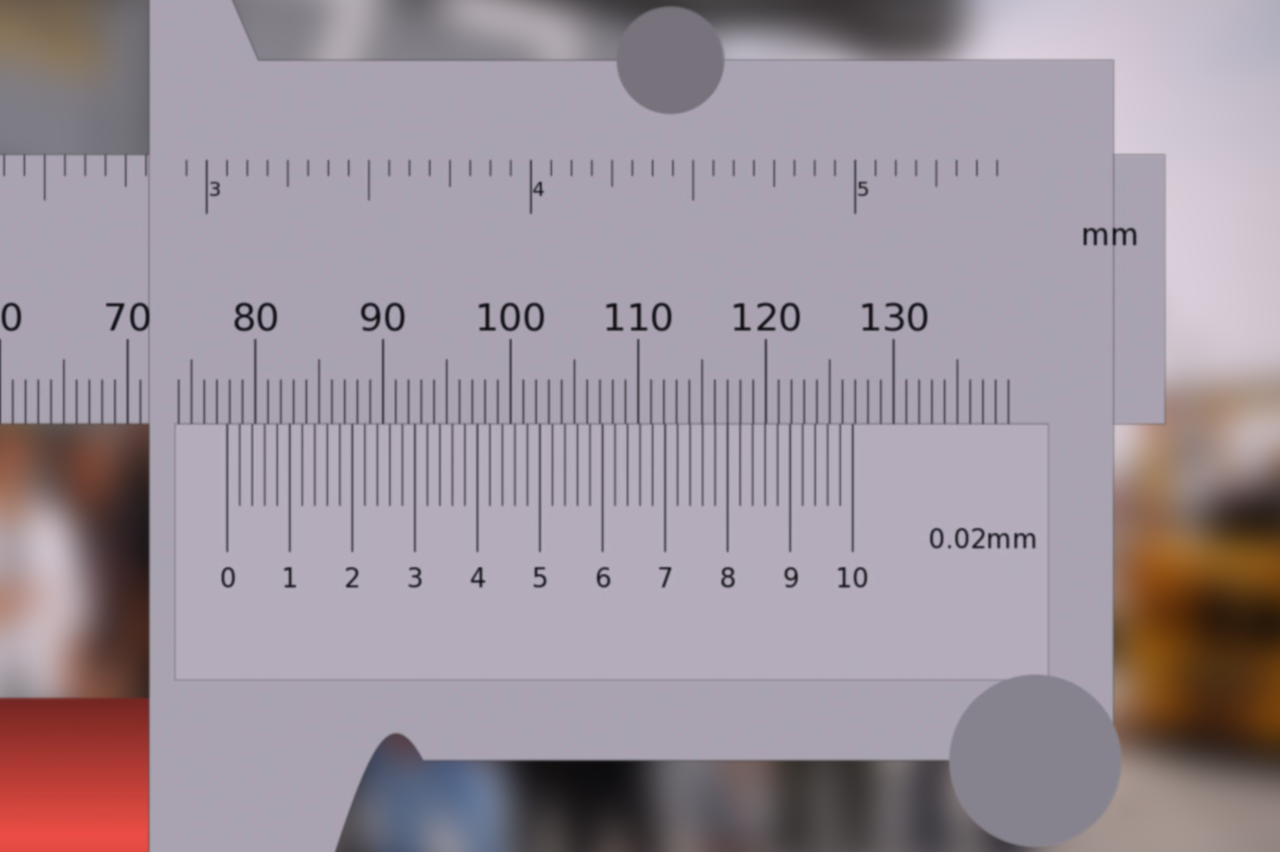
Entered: 77.8 mm
